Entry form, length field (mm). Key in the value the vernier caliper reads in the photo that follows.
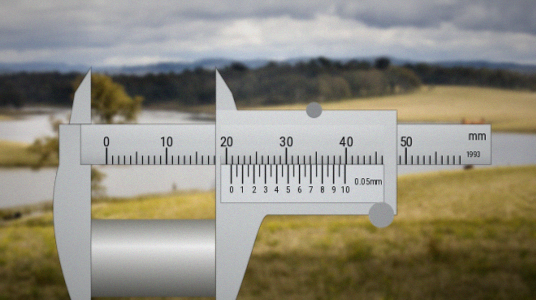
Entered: 20.8 mm
